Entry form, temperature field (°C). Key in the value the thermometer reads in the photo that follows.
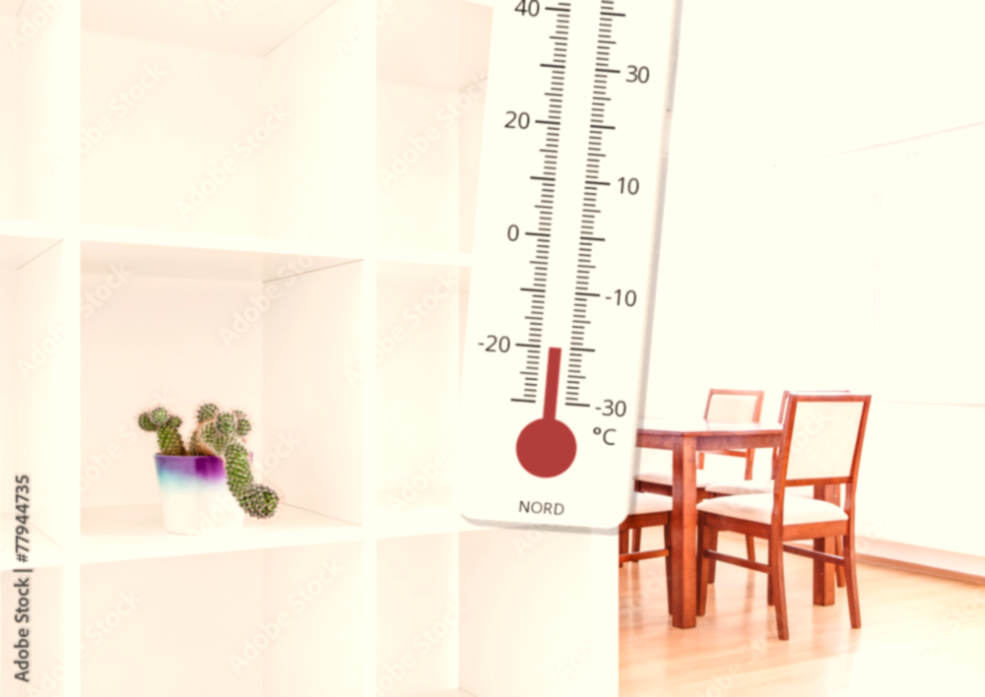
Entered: -20 °C
